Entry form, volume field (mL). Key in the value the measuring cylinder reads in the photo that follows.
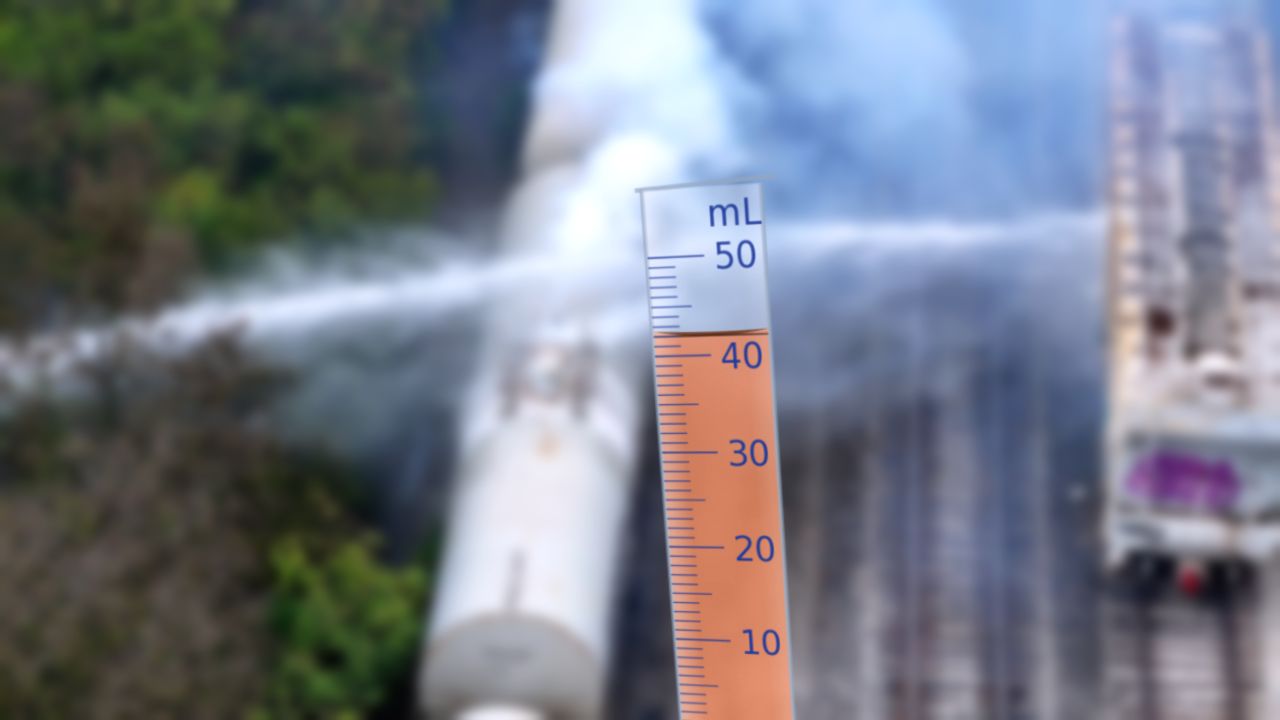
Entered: 42 mL
